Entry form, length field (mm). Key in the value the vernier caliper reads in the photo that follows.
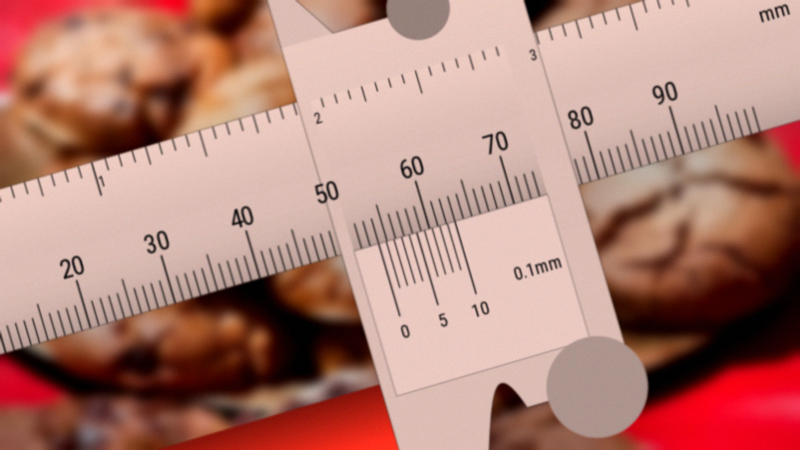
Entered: 54.0 mm
